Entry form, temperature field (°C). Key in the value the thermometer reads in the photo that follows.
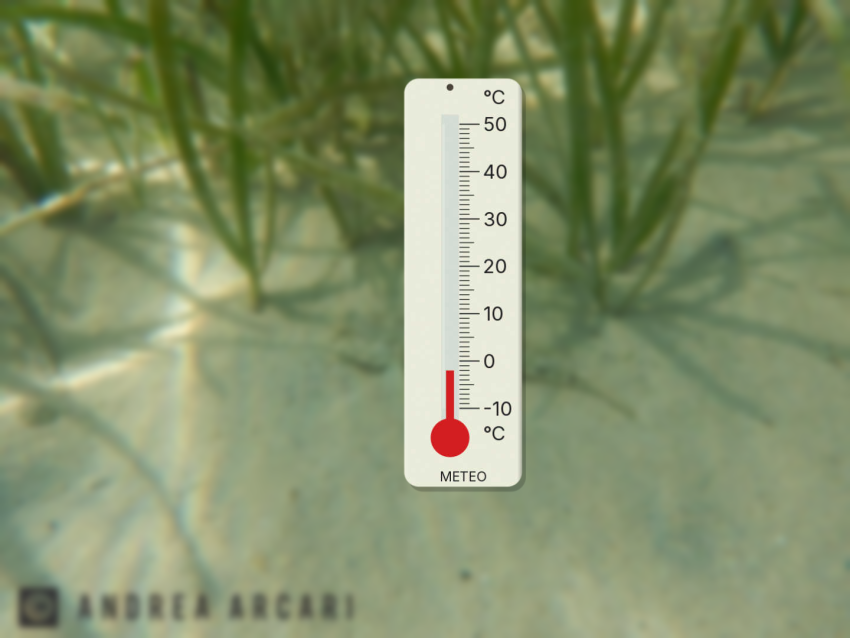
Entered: -2 °C
